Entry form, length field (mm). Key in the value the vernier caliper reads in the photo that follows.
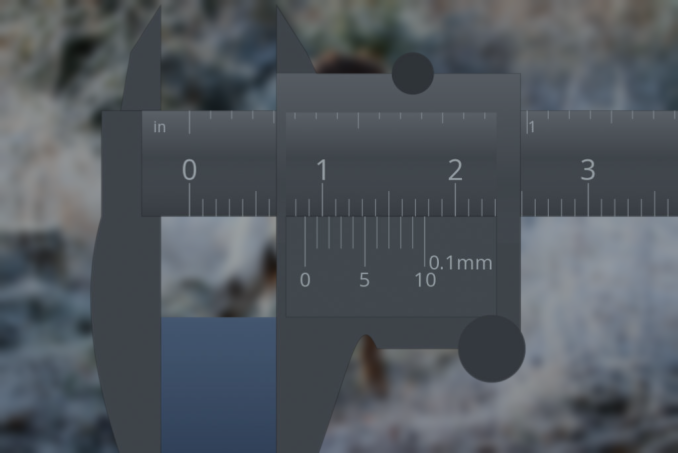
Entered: 8.7 mm
